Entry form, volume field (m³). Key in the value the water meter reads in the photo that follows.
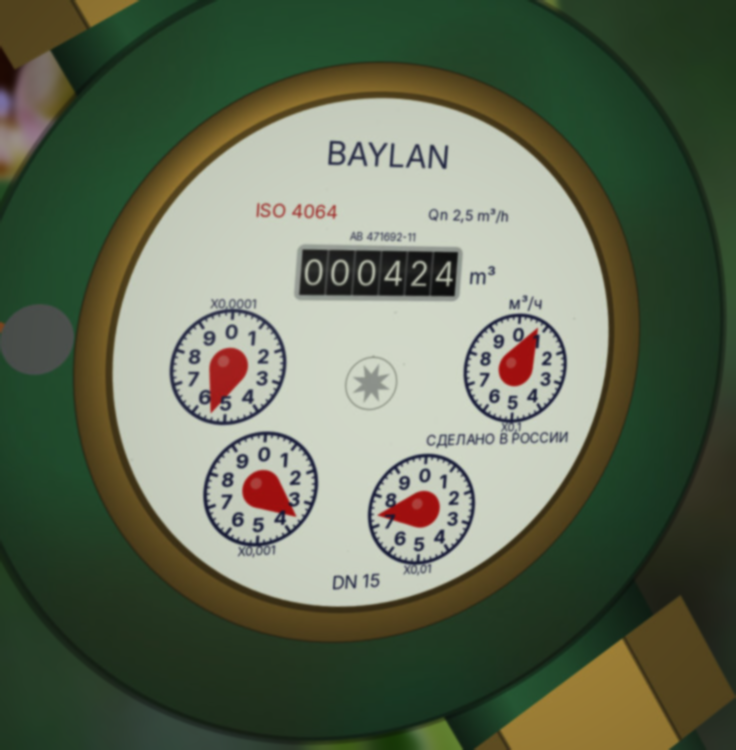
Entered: 424.0735 m³
